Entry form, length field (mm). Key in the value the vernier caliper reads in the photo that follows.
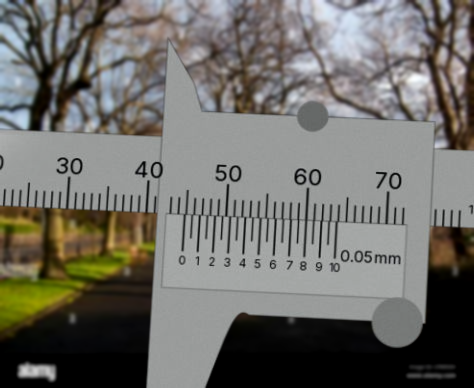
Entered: 44.8 mm
